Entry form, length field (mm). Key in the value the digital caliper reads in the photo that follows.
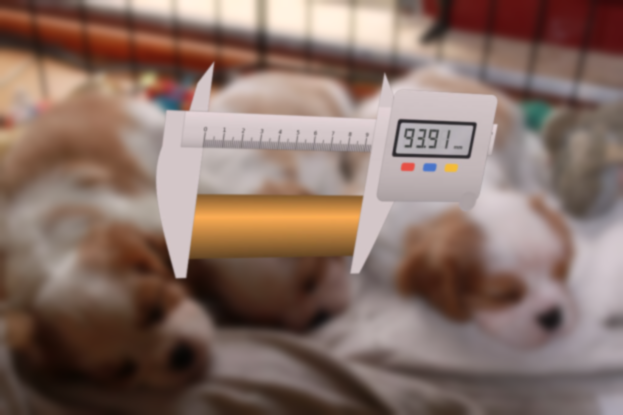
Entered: 93.91 mm
